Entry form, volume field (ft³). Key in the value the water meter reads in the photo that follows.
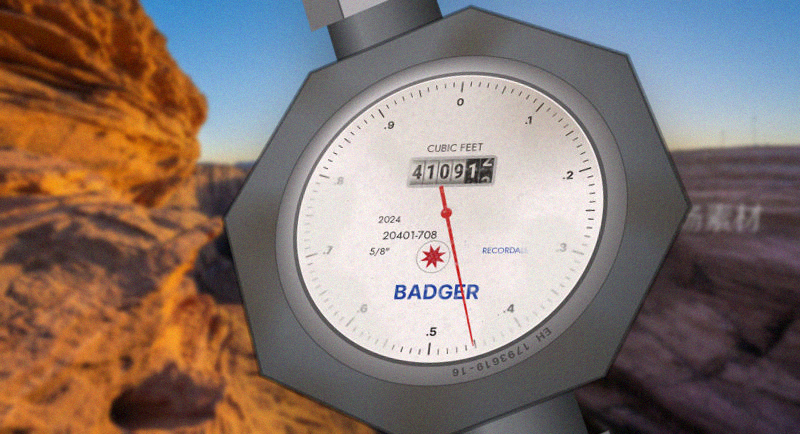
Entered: 410912.45 ft³
